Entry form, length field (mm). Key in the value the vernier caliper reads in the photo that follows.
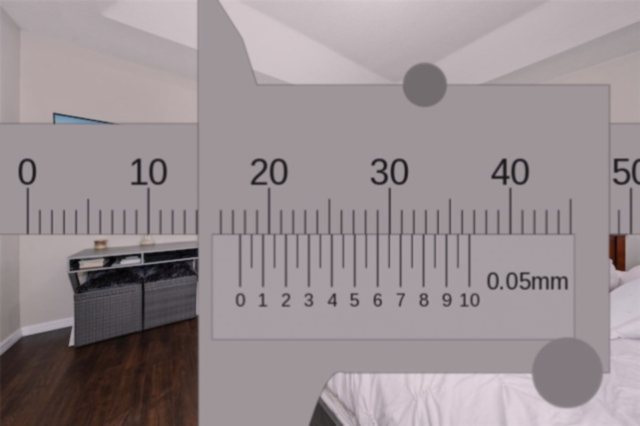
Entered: 17.6 mm
